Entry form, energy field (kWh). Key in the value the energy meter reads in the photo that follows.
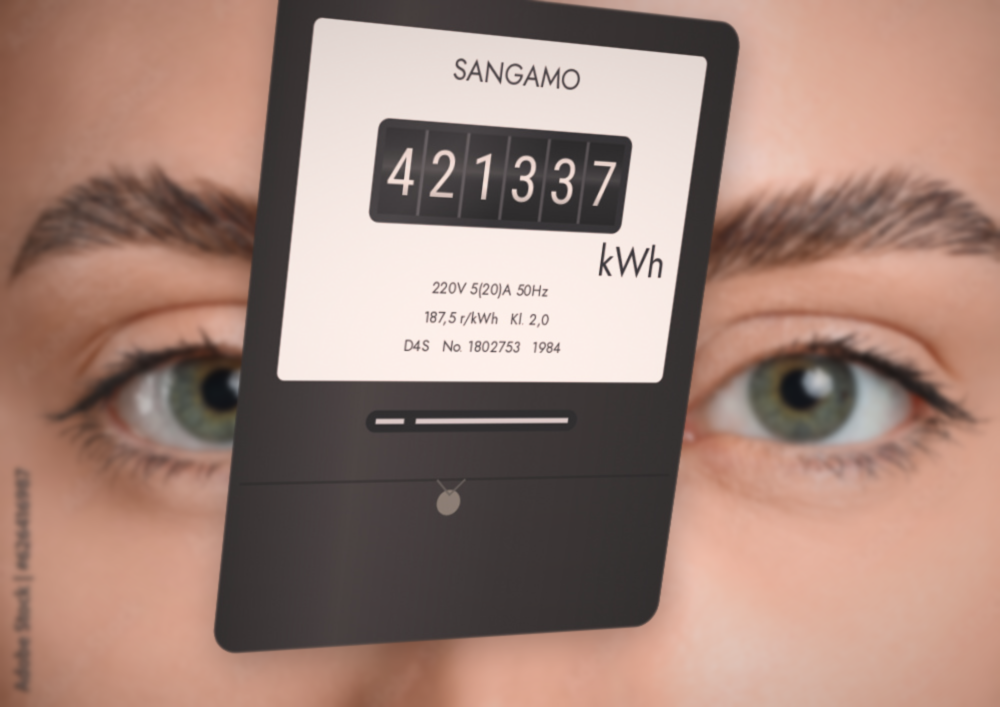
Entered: 421337 kWh
